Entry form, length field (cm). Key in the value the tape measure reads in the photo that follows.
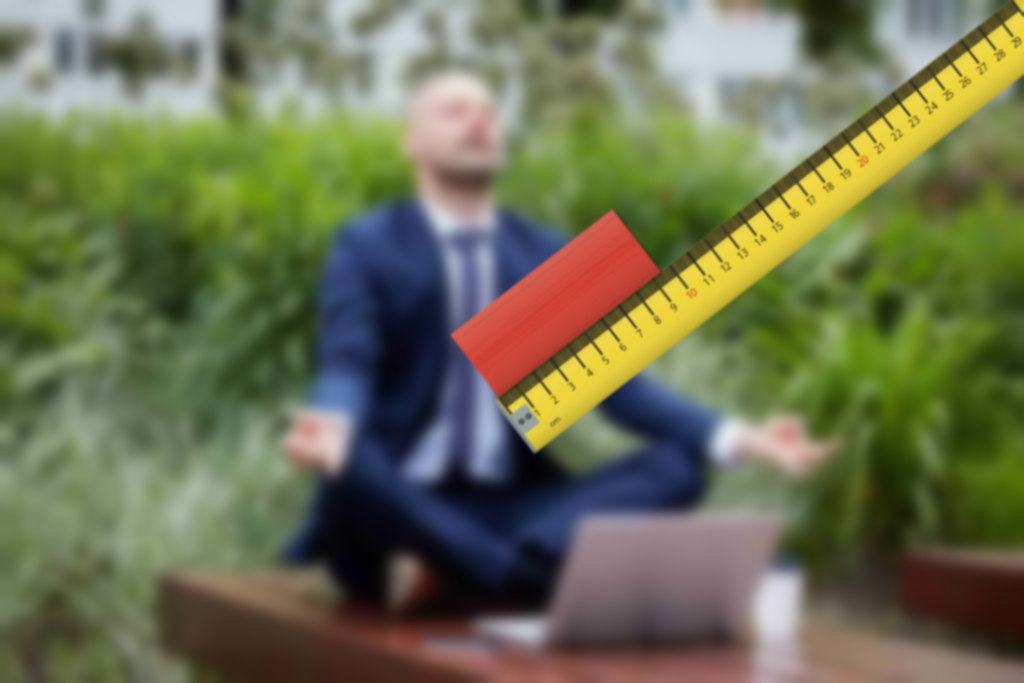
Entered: 9.5 cm
